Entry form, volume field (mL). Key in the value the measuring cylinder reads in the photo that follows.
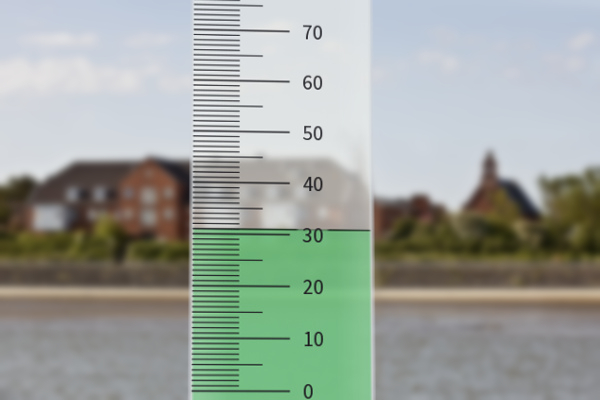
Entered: 31 mL
